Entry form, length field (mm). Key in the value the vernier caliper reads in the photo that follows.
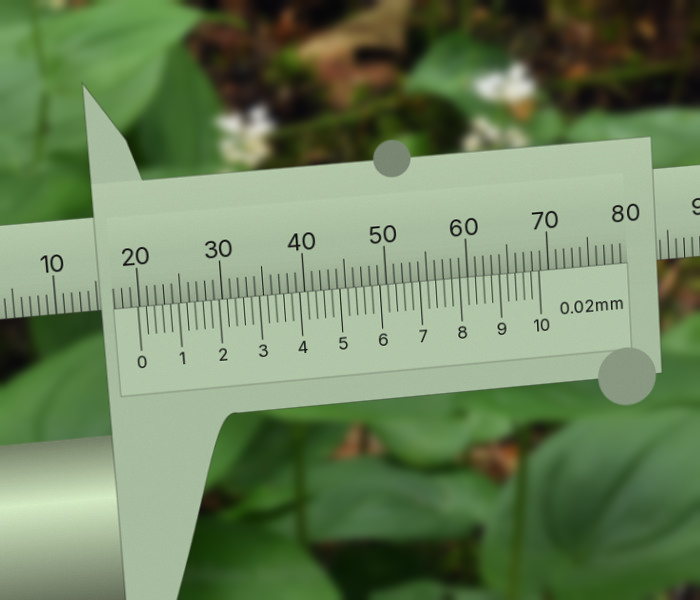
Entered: 19.8 mm
